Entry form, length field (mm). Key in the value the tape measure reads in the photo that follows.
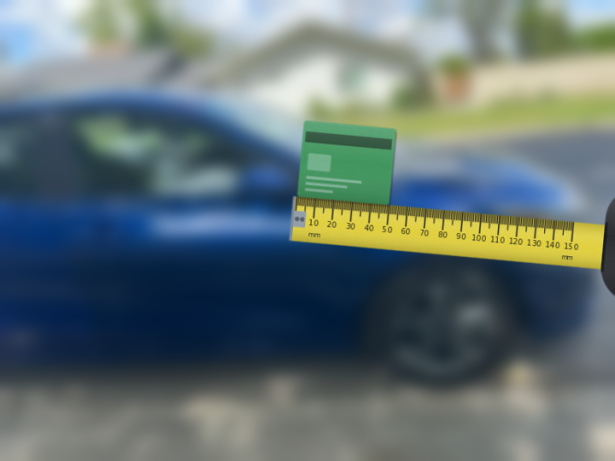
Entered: 50 mm
